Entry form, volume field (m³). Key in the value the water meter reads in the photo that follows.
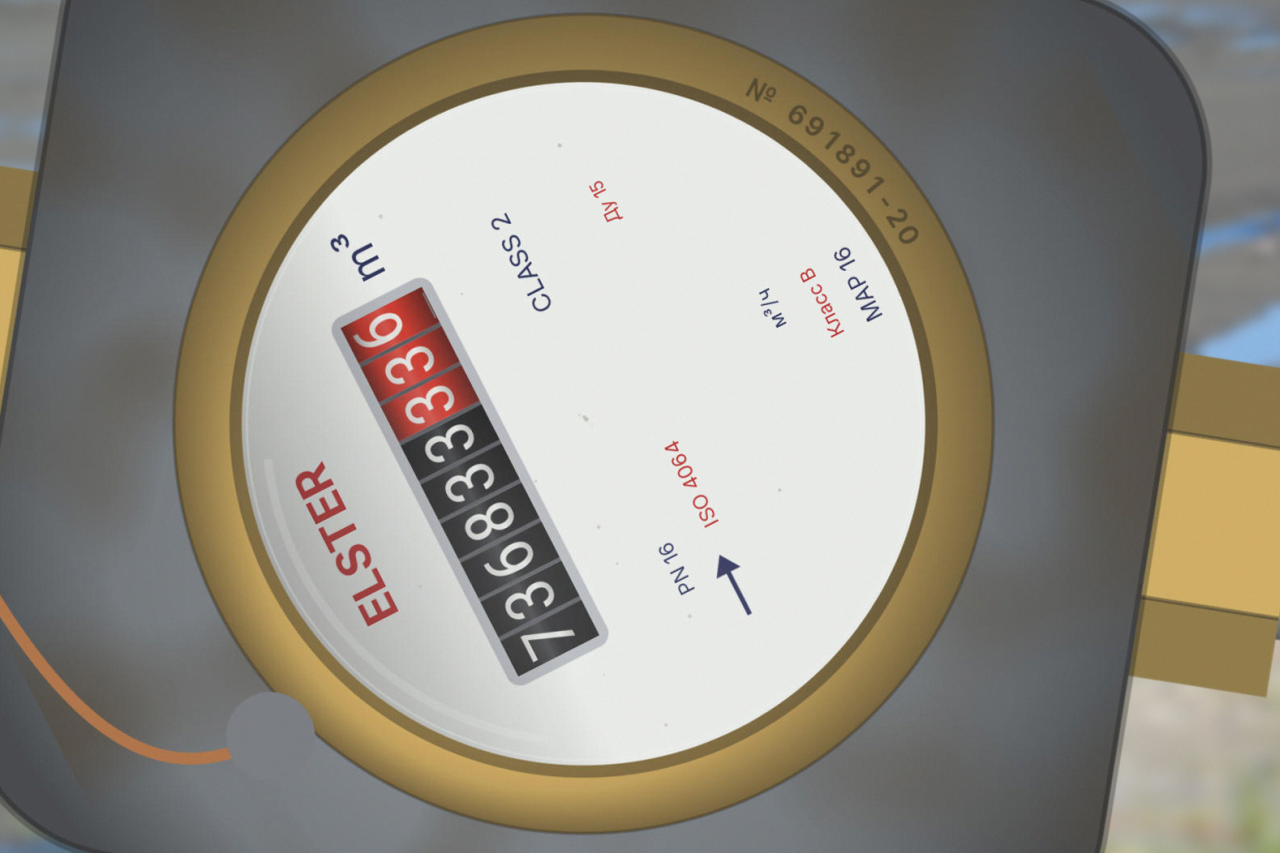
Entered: 736833.336 m³
